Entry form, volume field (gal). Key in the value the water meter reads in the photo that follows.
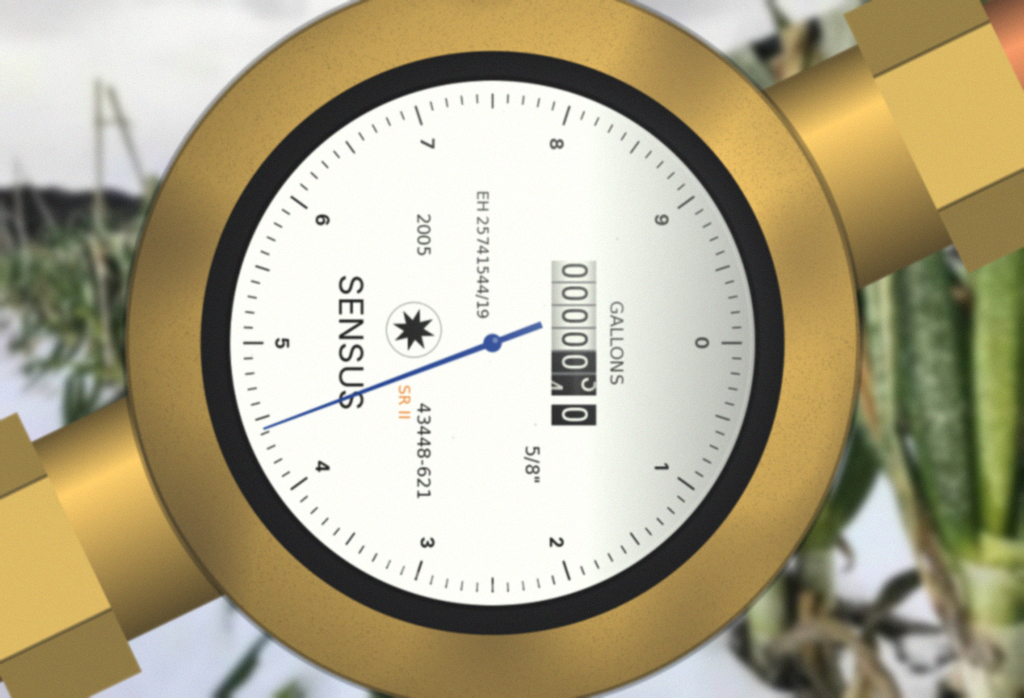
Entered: 34.4 gal
